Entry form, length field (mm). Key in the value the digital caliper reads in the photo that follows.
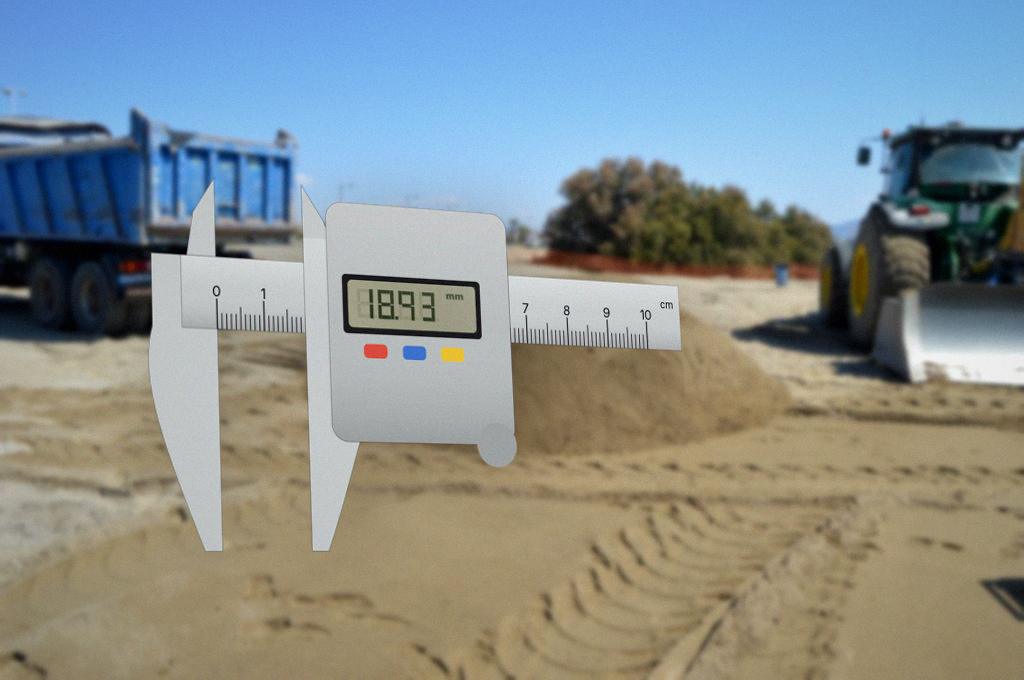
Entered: 18.93 mm
